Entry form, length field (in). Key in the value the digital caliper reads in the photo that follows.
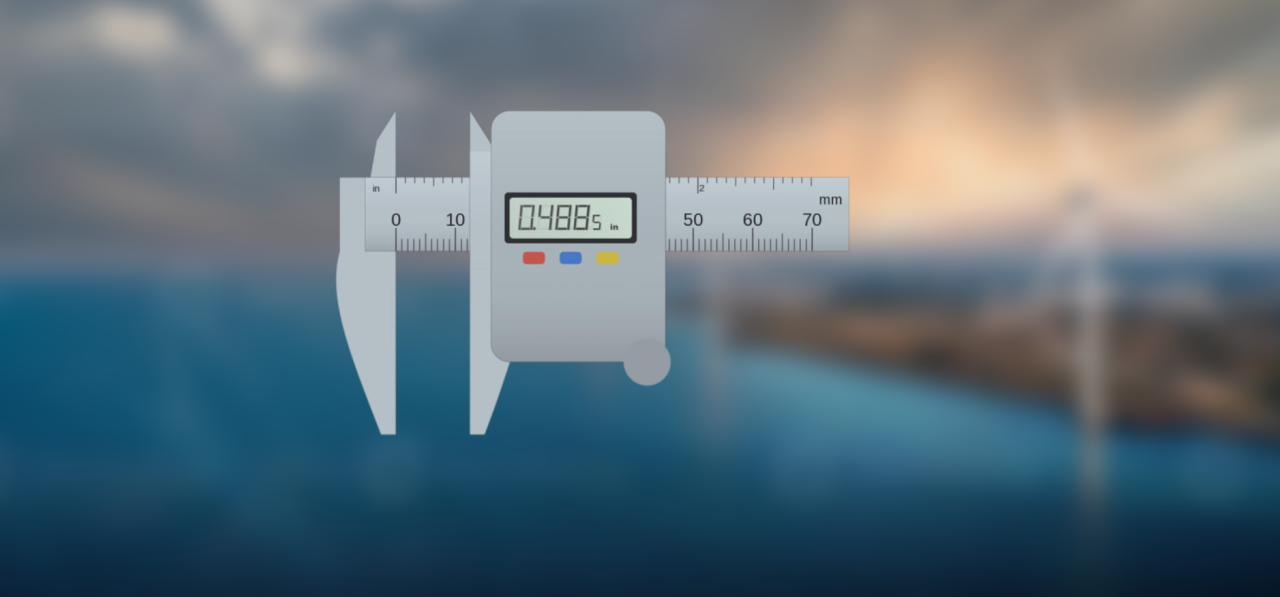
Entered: 0.4885 in
